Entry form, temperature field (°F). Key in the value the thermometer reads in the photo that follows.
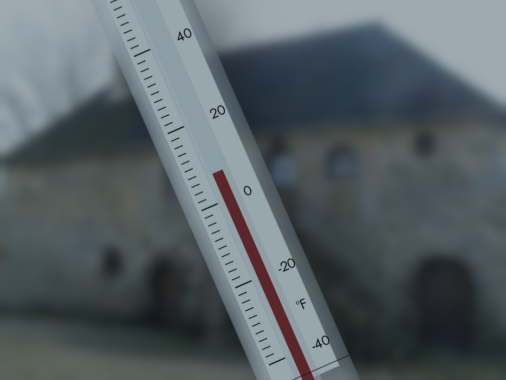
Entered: 7 °F
